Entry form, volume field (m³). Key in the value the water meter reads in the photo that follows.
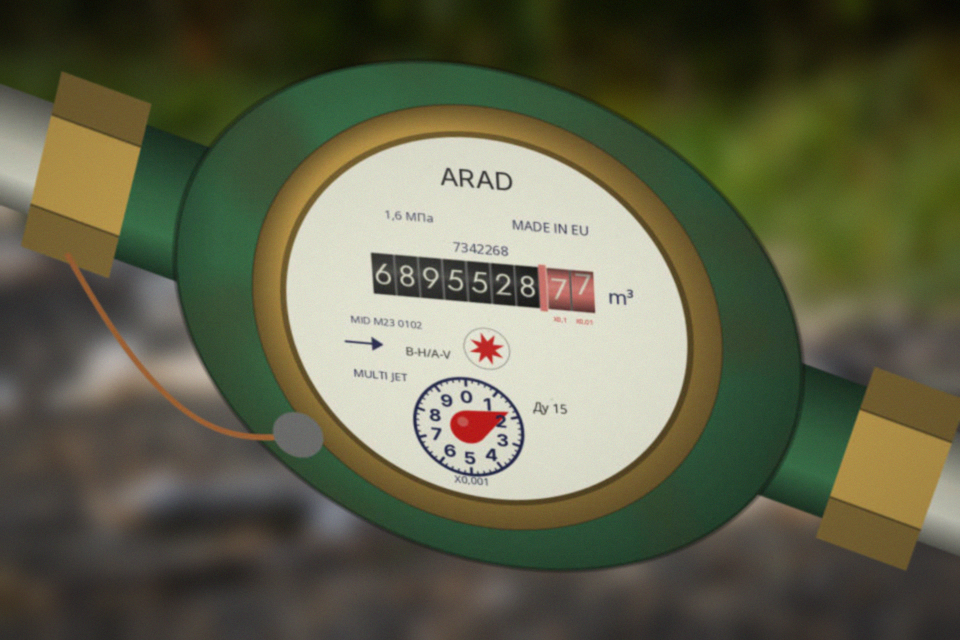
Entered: 6895528.771 m³
